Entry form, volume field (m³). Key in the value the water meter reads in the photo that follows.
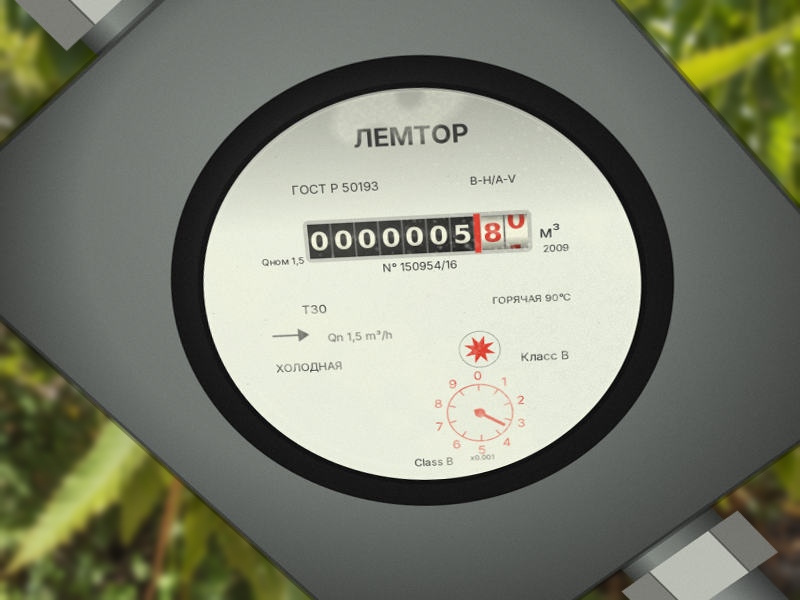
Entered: 5.803 m³
